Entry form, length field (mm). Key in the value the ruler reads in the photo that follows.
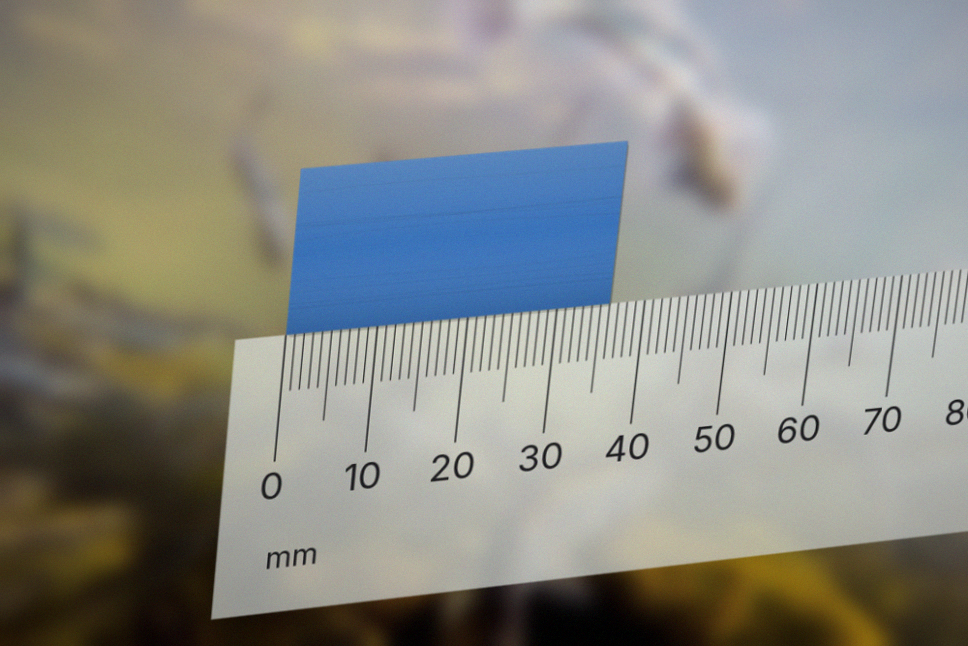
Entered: 36 mm
